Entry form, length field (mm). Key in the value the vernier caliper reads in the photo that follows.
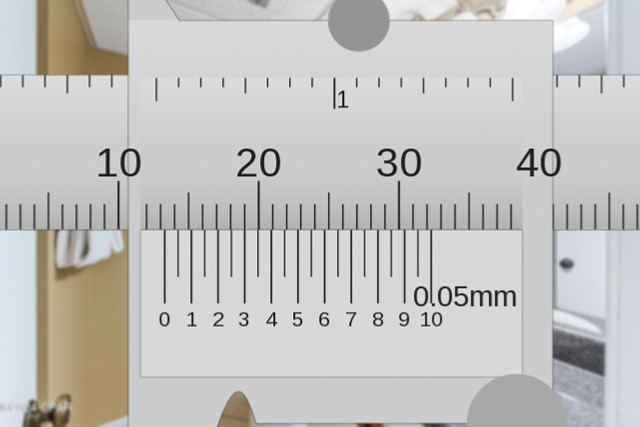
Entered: 13.3 mm
